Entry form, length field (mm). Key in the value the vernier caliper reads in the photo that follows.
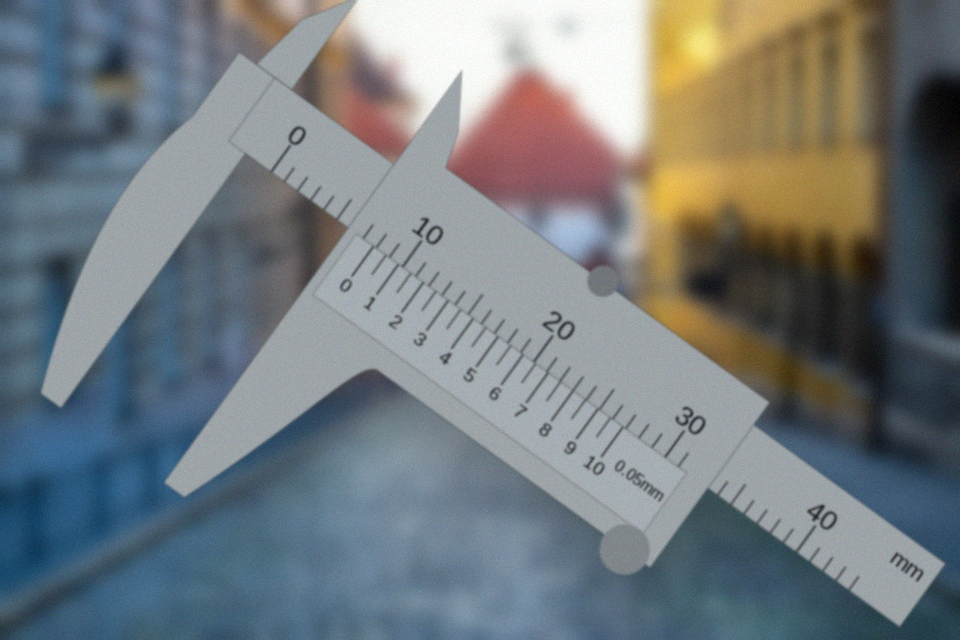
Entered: 7.8 mm
